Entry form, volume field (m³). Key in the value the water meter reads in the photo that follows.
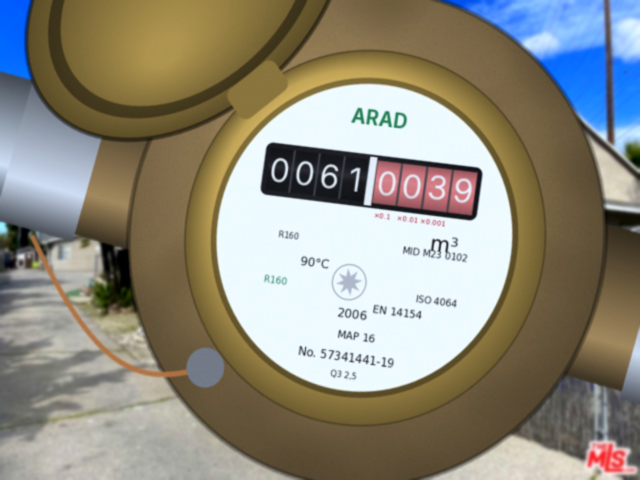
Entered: 61.0039 m³
